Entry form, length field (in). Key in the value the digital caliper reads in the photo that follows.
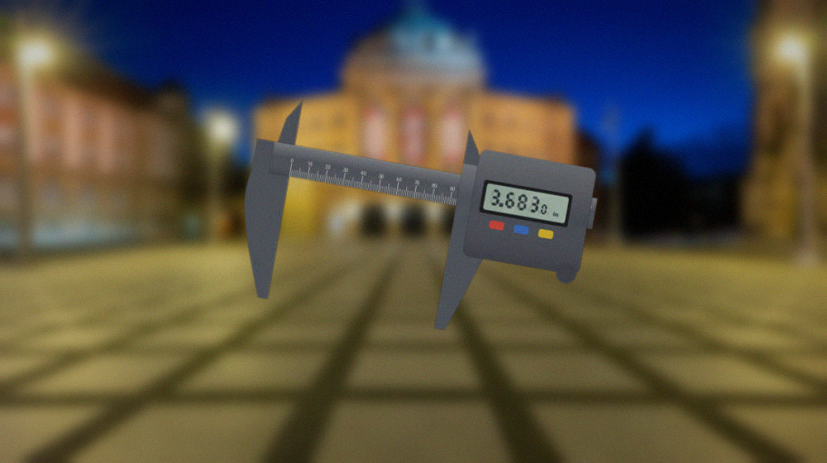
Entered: 3.6830 in
